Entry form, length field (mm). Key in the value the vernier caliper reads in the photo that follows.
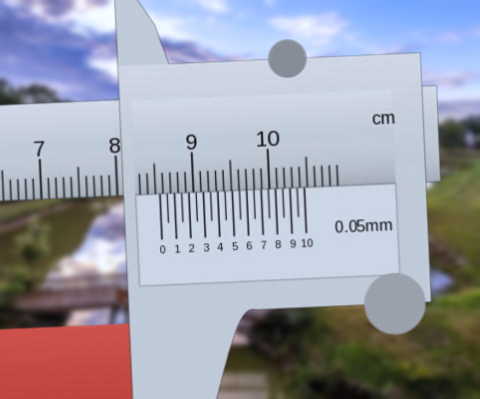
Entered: 85.6 mm
